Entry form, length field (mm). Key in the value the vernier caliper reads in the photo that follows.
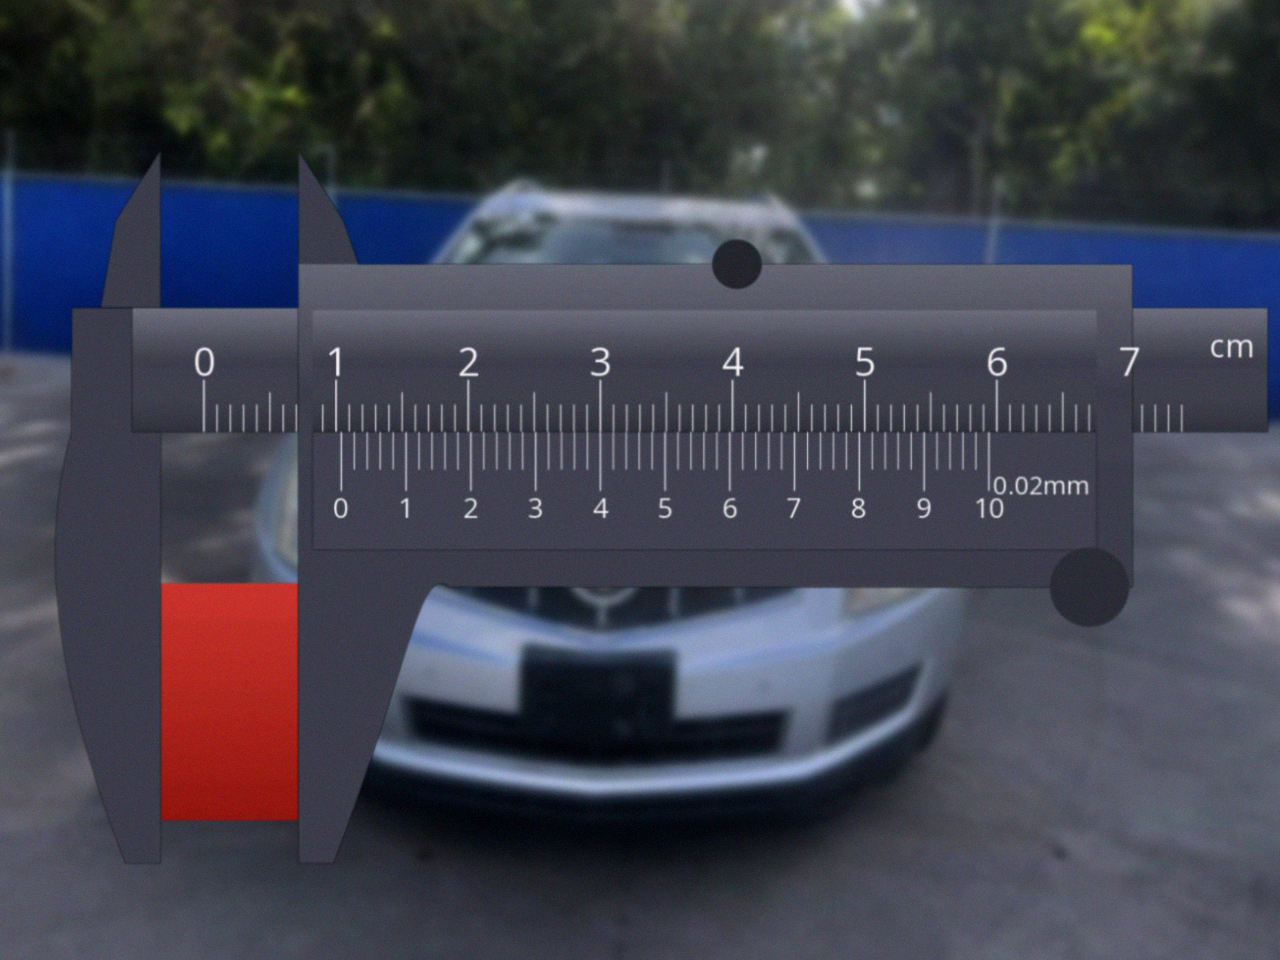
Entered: 10.4 mm
